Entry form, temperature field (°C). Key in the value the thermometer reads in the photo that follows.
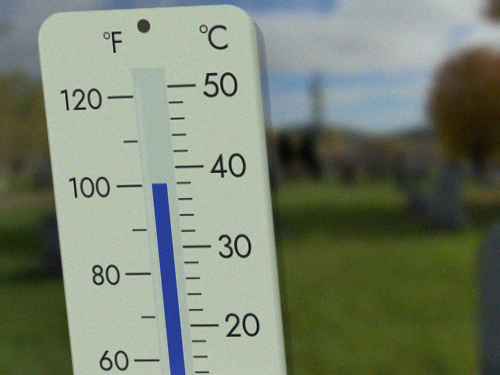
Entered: 38 °C
